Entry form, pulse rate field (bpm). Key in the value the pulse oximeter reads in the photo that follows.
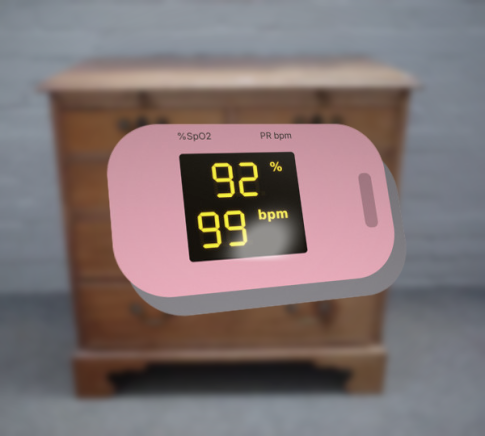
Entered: 99 bpm
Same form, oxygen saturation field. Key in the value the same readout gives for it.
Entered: 92 %
